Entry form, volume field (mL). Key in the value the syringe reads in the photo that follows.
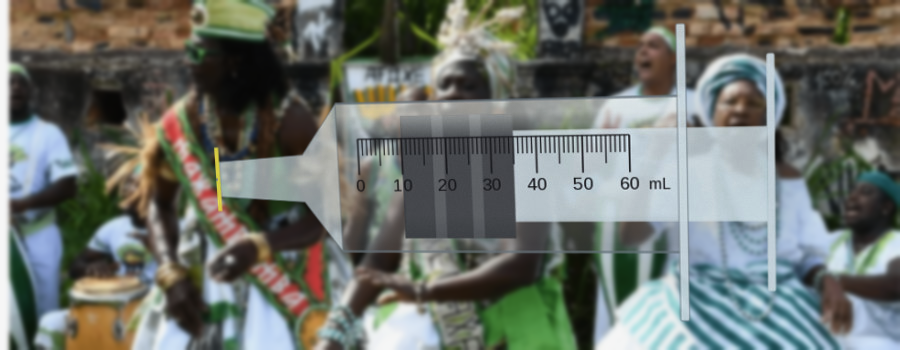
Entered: 10 mL
